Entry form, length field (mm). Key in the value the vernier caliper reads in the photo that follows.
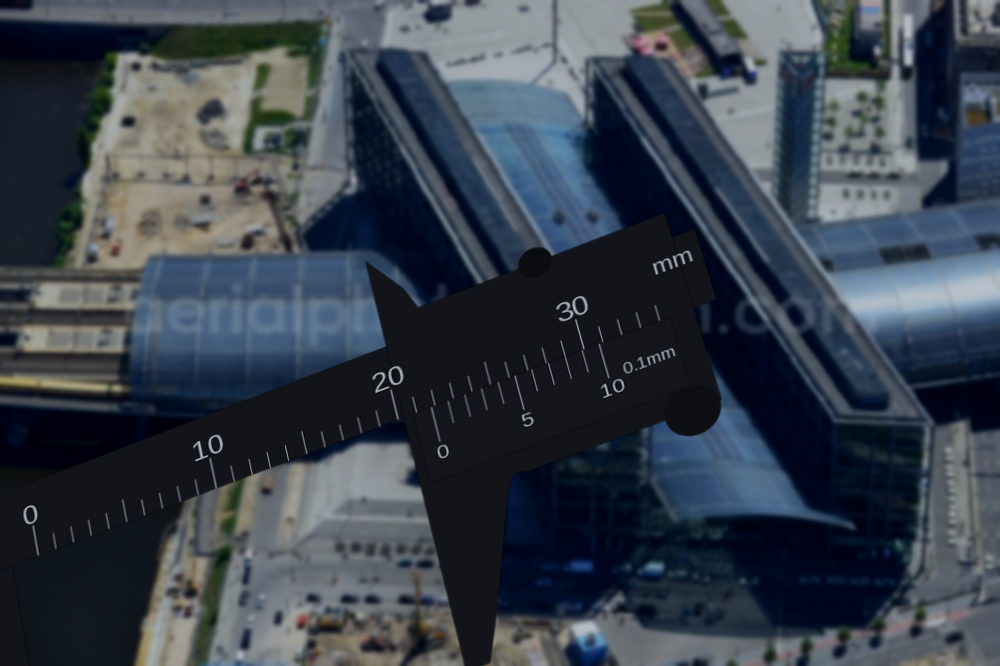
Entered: 21.8 mm
